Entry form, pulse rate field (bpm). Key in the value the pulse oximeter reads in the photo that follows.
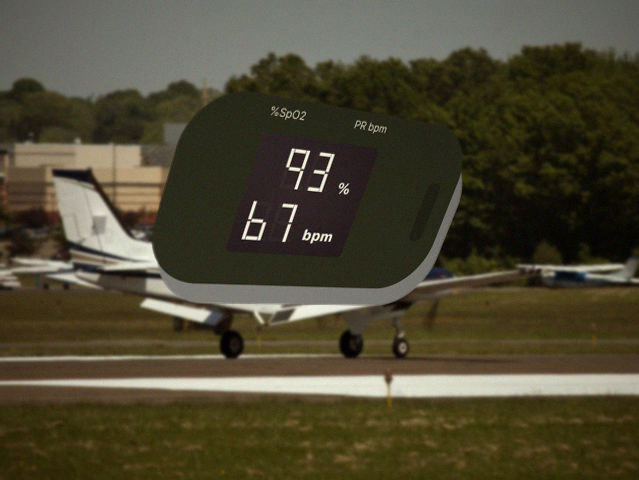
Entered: 67 bpm
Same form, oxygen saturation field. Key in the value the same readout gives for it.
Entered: 93 %
